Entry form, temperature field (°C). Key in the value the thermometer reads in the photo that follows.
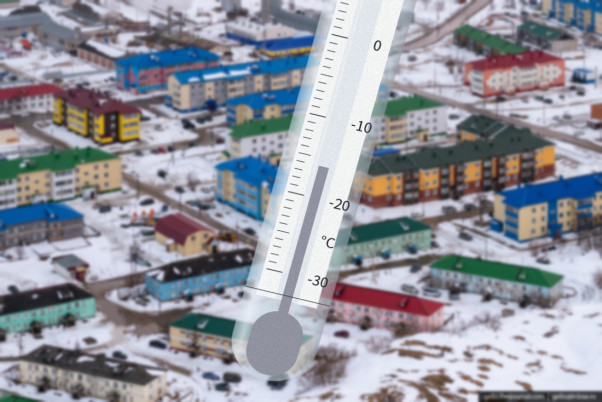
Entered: -16 °C
